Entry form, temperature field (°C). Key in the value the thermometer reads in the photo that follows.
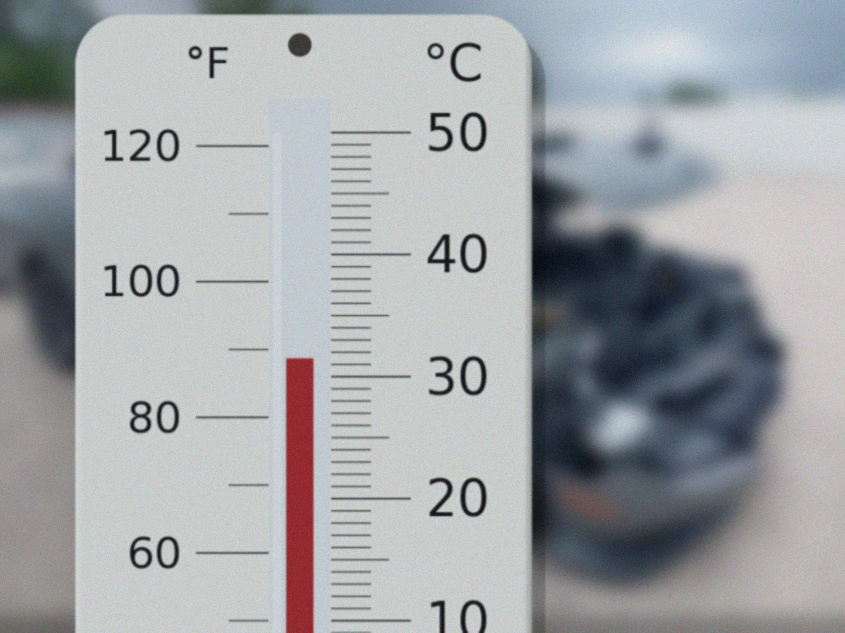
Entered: 31.5 °C
